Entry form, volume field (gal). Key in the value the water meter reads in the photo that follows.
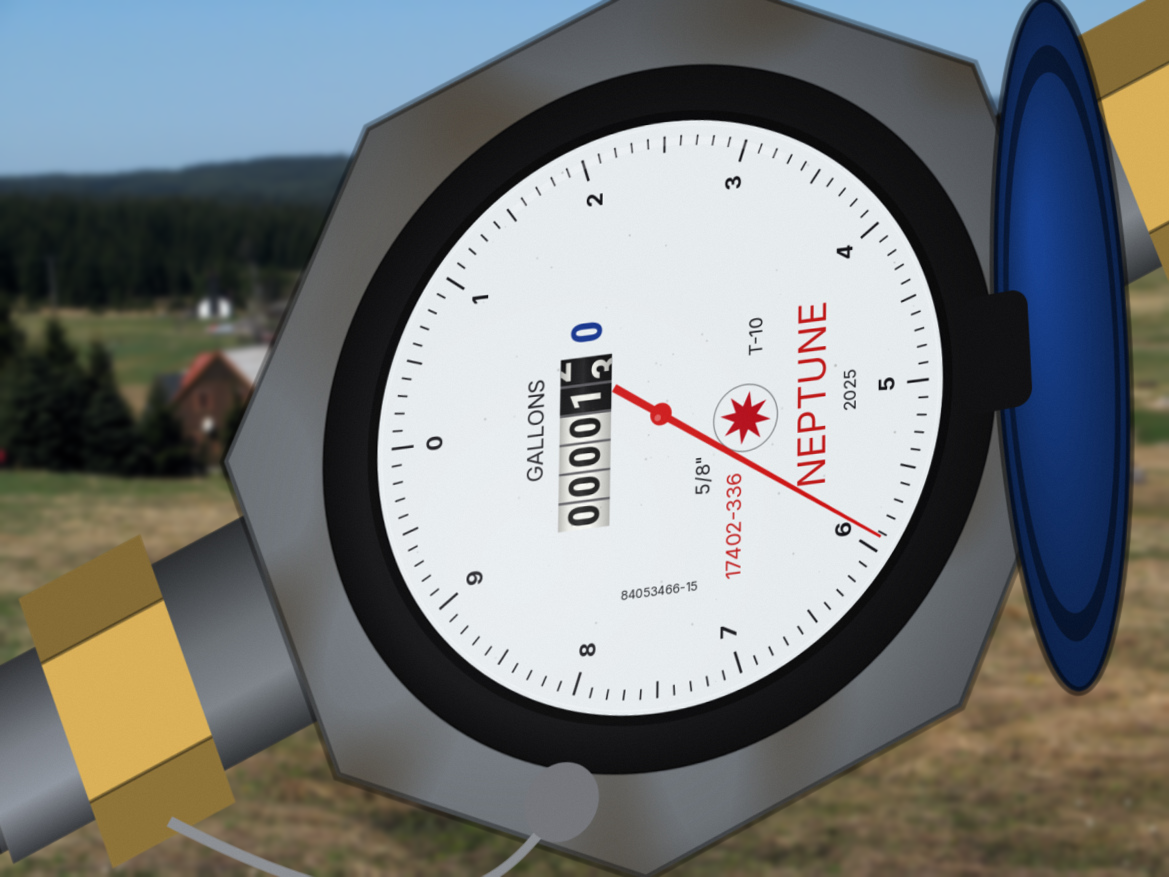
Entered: 125.9 gal
